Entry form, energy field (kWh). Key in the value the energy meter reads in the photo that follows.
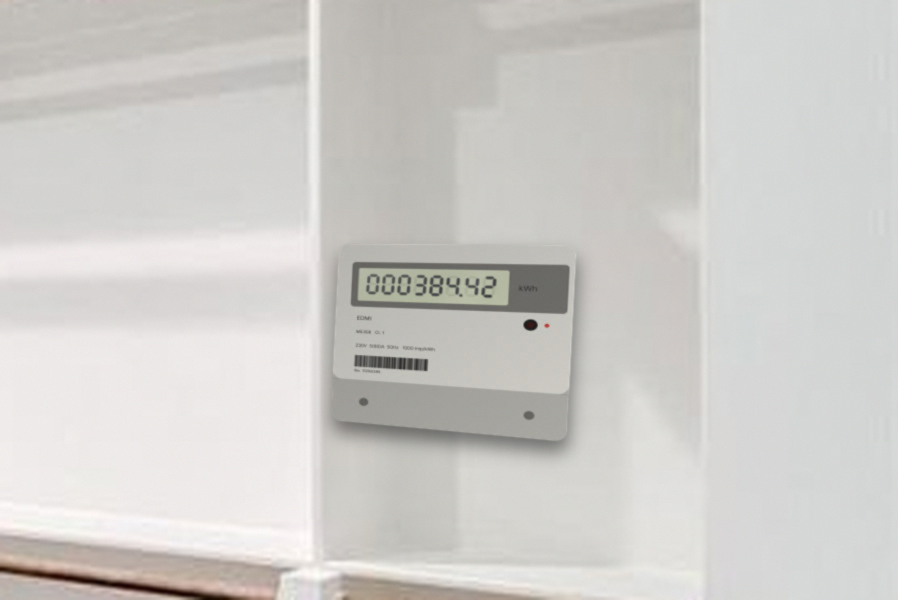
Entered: 384.42 kWh
